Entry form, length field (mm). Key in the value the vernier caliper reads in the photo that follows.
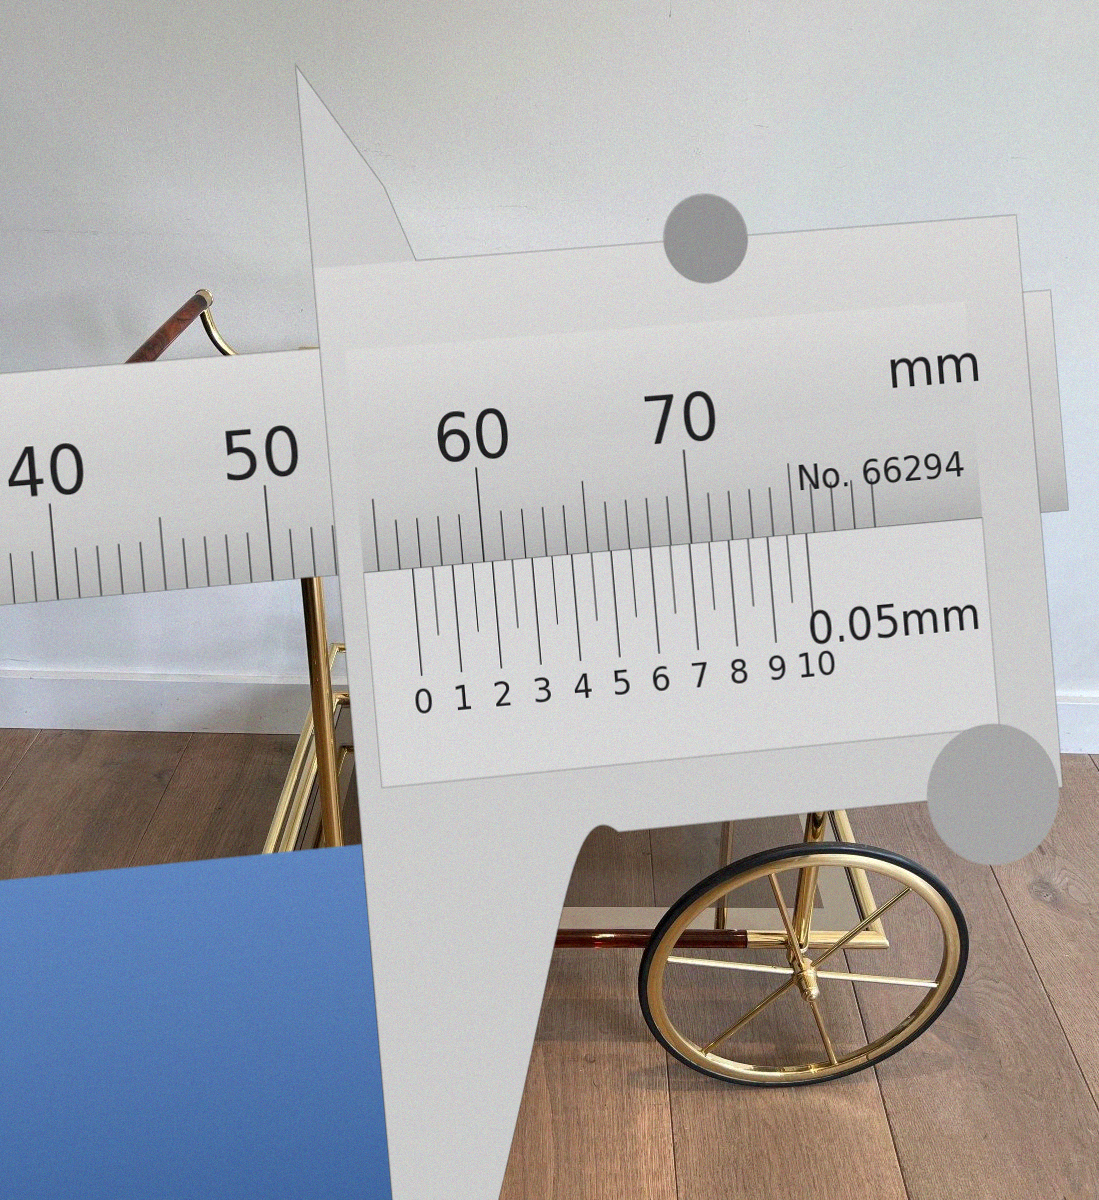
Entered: 56.6 mm
